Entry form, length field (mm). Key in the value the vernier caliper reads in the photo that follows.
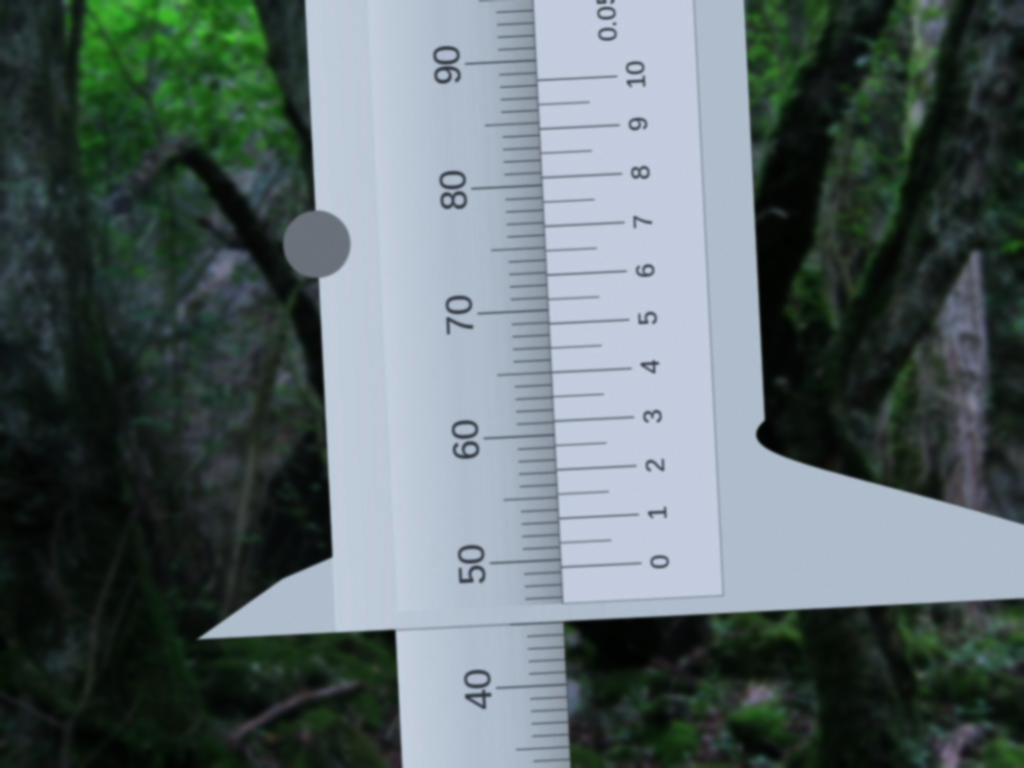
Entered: 49.4 mm
